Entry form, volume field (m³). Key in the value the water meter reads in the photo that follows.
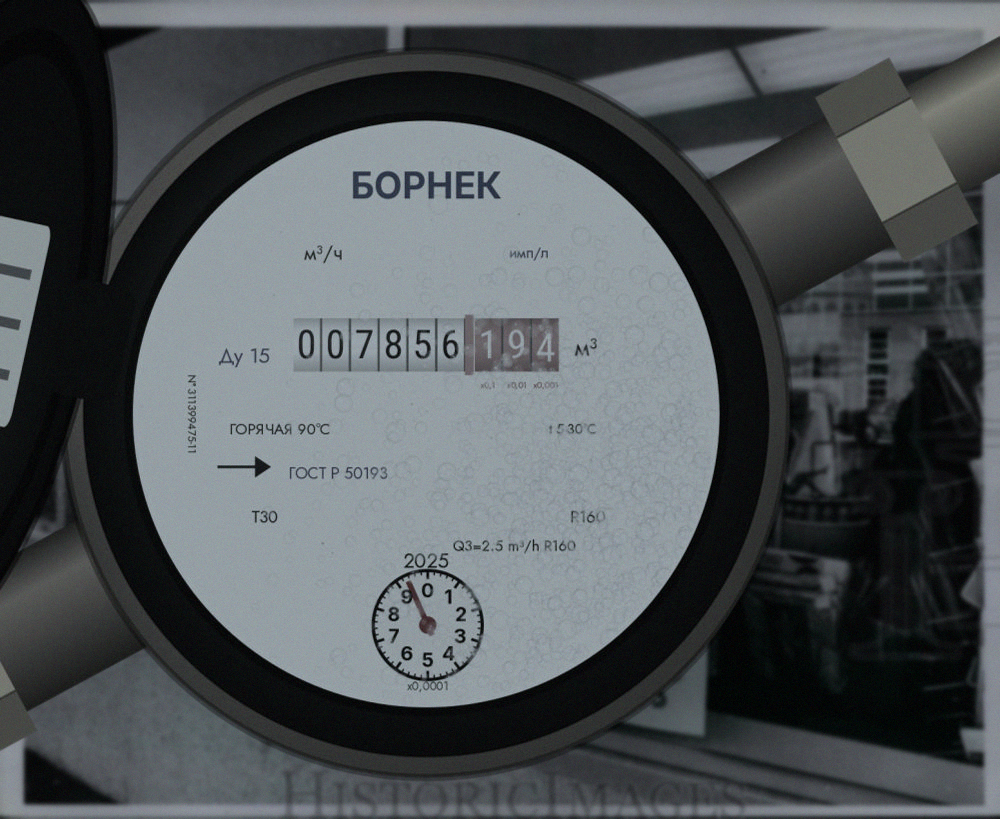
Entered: 7856.1939 m³
